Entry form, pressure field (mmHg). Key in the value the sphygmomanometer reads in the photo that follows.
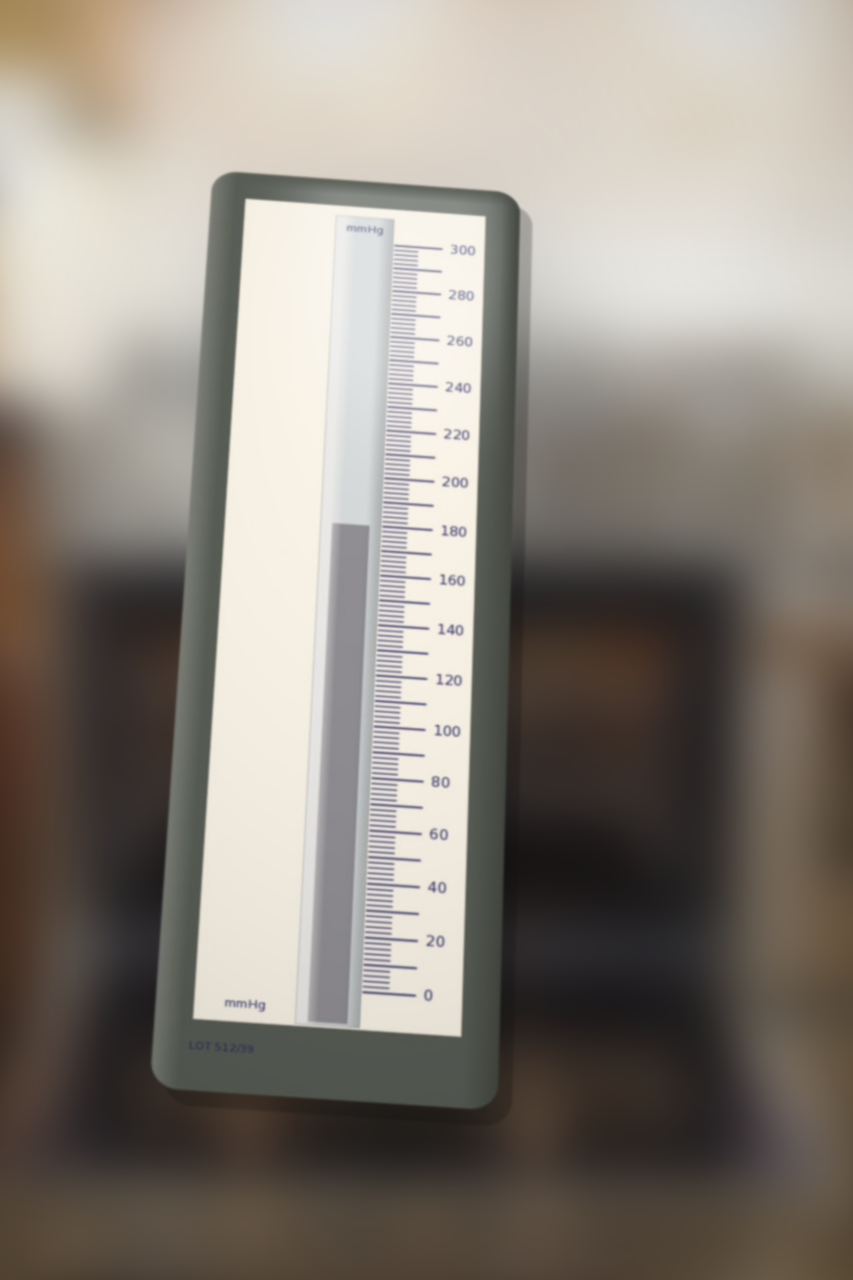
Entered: 180 mmHg
